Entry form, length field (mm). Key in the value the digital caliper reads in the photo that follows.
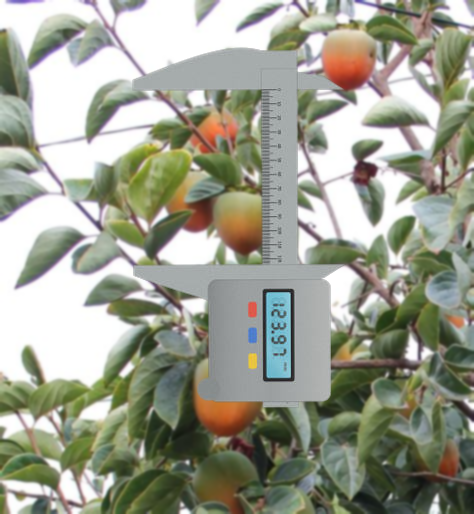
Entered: 123.97 mm
